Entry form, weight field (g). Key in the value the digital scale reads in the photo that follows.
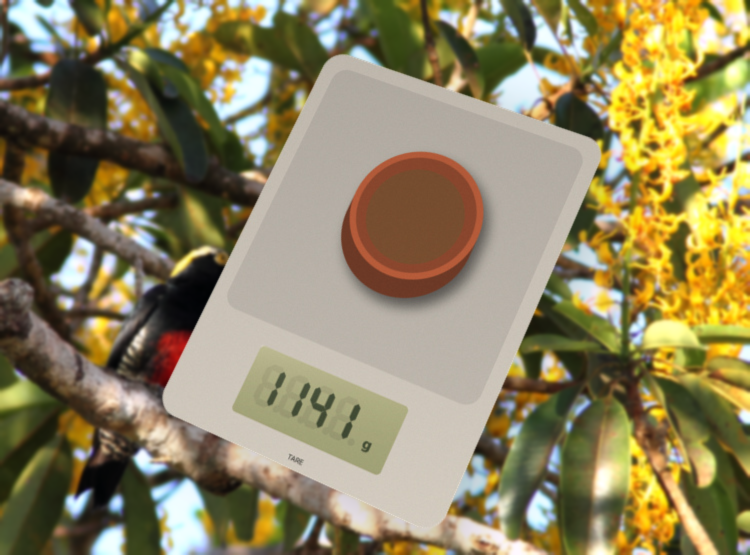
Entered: 1141 g
